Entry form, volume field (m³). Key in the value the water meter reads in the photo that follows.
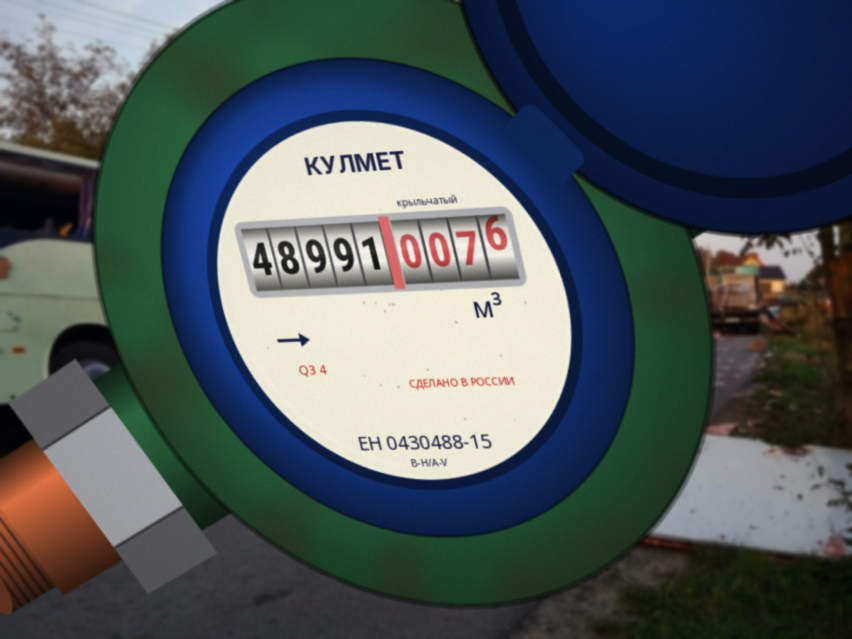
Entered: 48991.0076 m³
